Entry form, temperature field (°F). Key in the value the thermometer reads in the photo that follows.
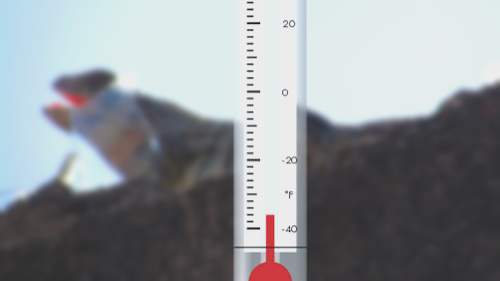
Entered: -36 °F
